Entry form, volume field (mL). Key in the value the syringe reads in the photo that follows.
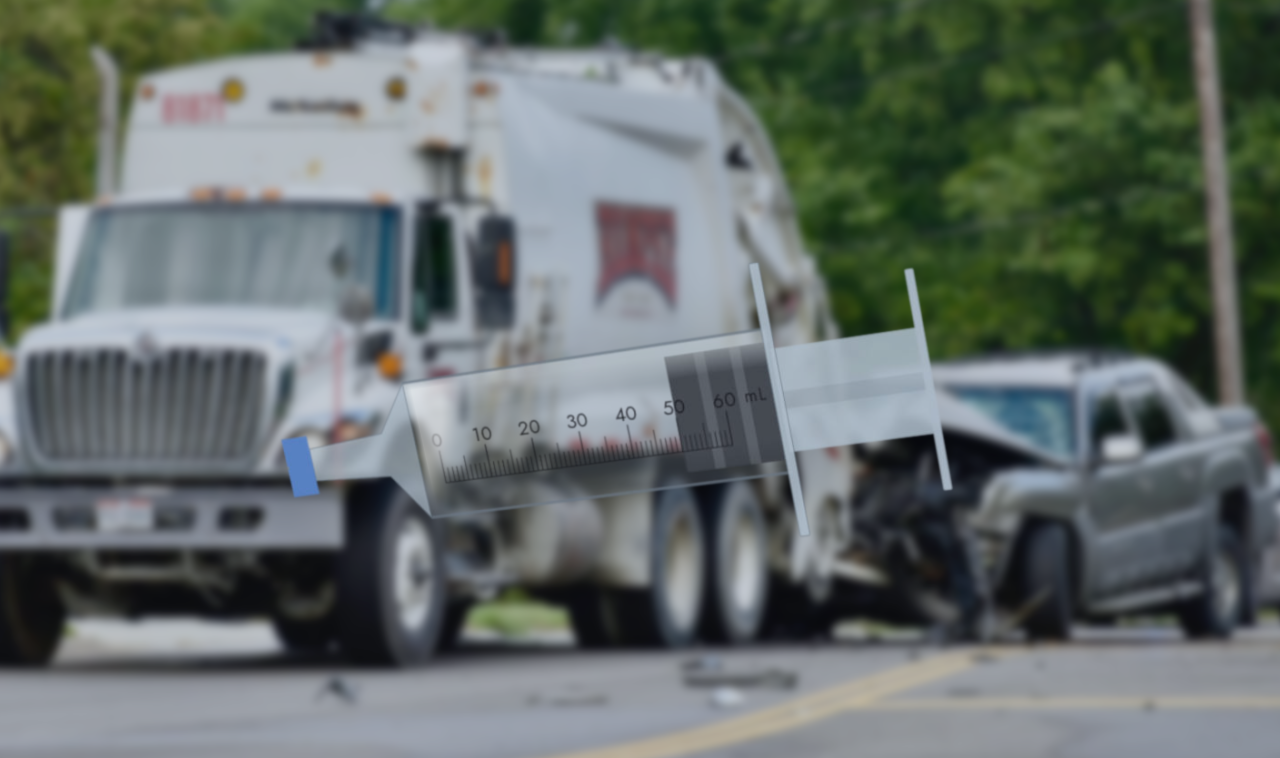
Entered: 50 mL
